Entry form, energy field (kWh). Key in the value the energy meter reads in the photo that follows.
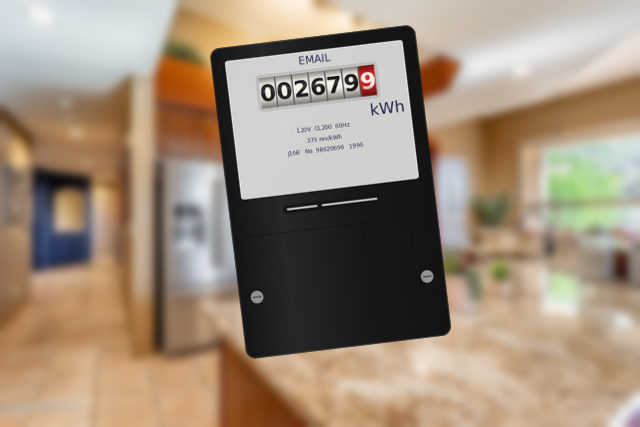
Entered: 2679.9 kWh
